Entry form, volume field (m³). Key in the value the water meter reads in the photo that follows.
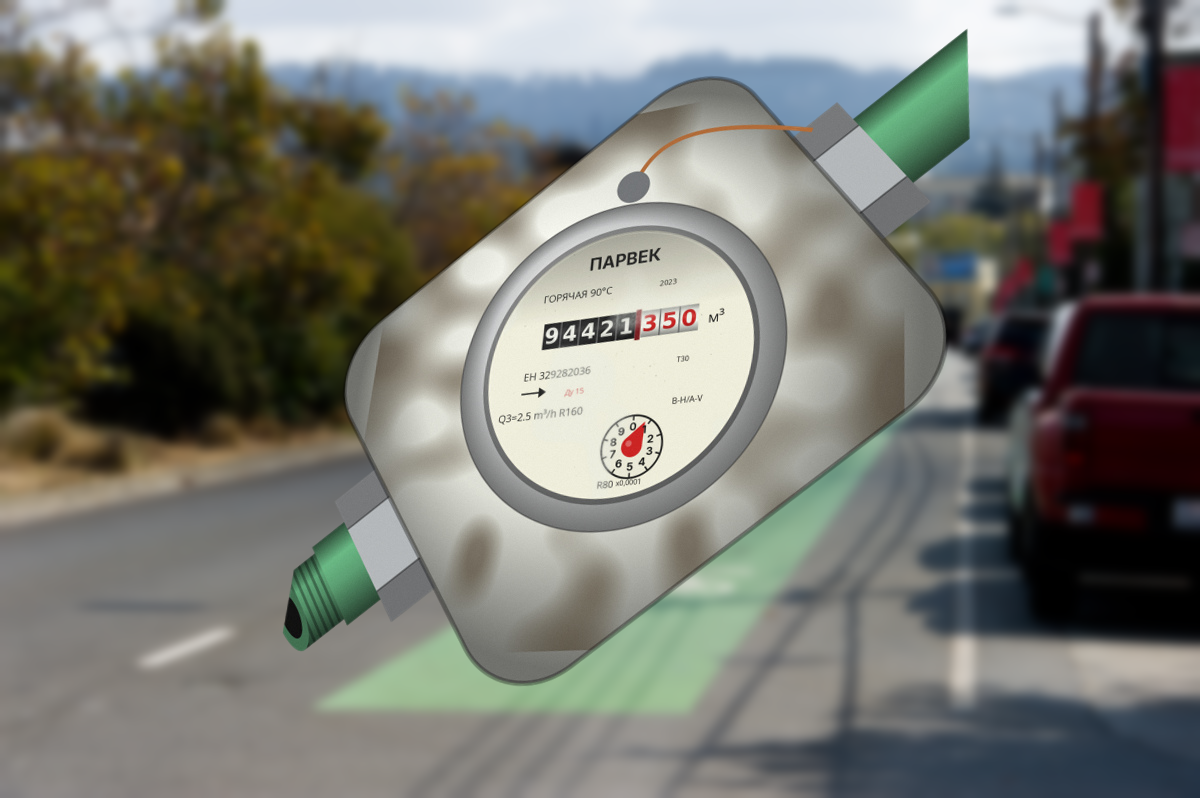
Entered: 94421.3500 m³
